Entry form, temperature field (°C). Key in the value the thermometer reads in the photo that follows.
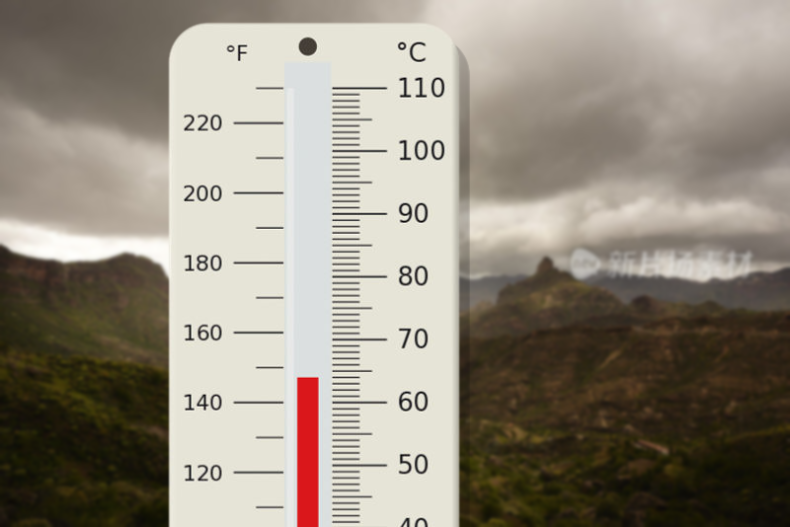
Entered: 64 °C
